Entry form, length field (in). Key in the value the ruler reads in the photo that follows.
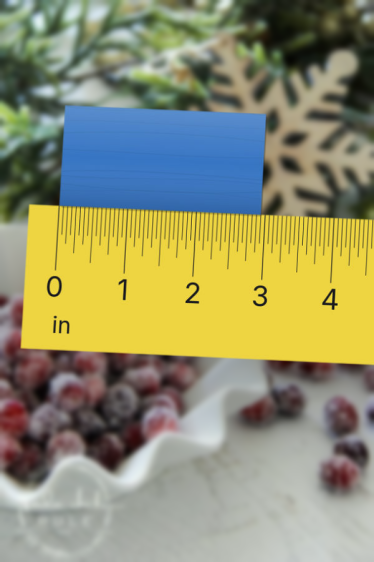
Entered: 2.9375 in
